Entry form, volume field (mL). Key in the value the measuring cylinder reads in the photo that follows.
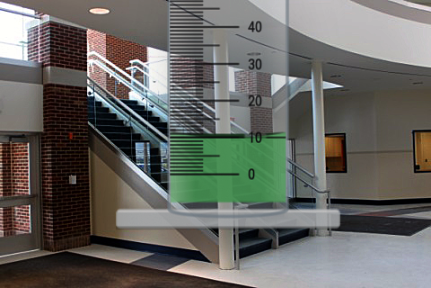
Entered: 10 mL
